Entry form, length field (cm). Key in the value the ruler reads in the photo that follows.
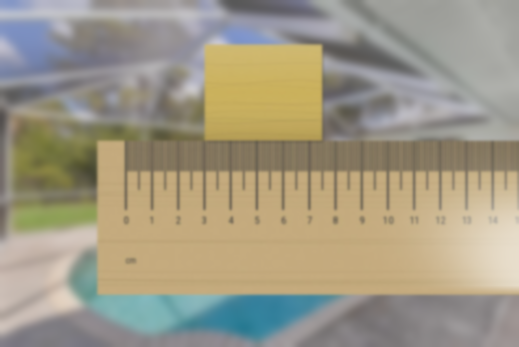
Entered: 4.5 cm
